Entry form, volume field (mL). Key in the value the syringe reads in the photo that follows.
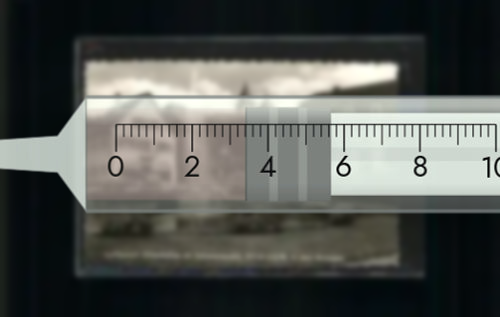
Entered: 3.4 mL
